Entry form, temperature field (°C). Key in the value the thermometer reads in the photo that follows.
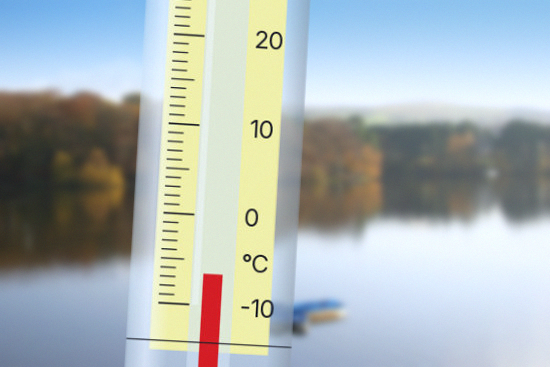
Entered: -6.5 °C
